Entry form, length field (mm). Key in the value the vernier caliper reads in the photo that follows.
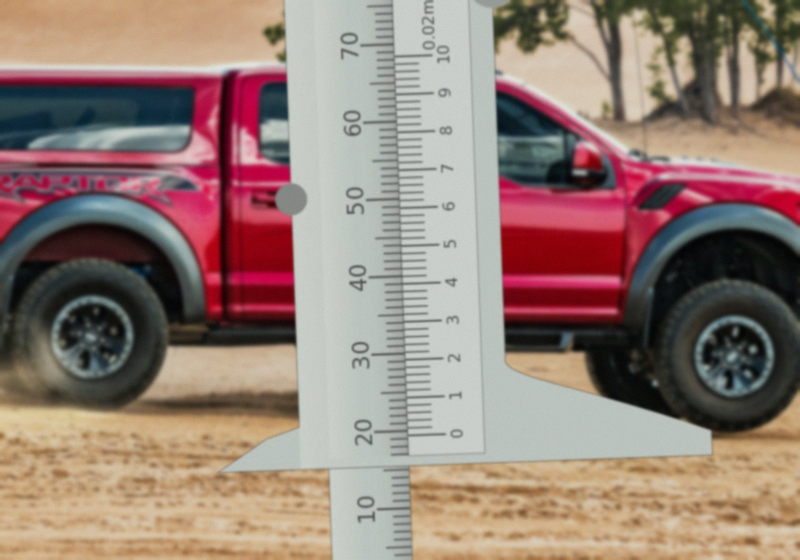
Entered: 19.4 mm
